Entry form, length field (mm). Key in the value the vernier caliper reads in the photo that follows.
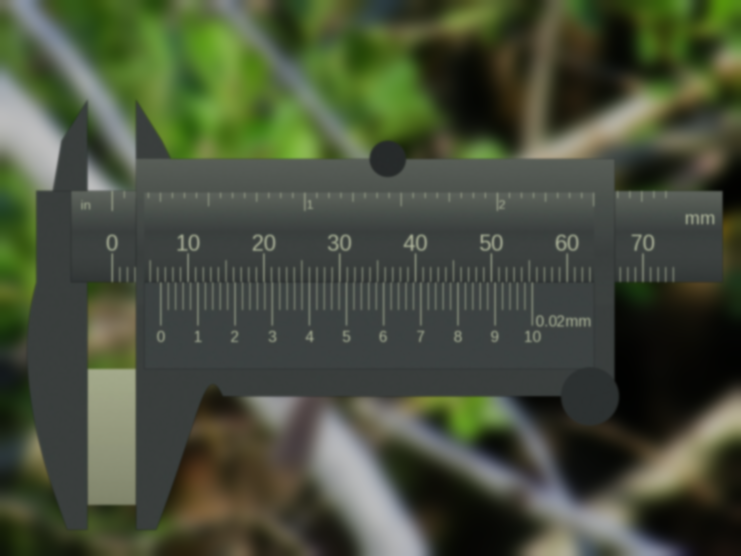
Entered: 6.4 mm
